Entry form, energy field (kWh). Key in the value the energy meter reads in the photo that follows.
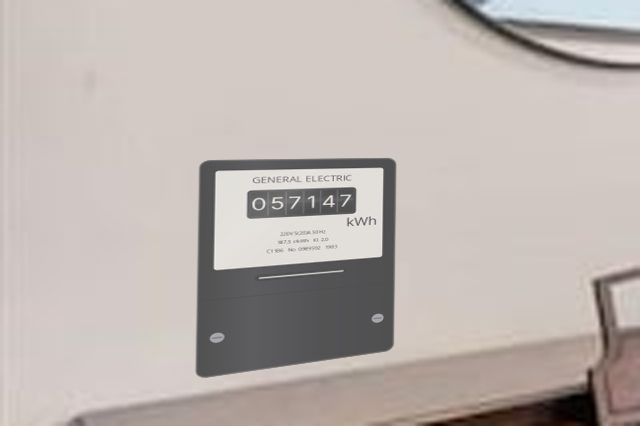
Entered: 57147 kWh
